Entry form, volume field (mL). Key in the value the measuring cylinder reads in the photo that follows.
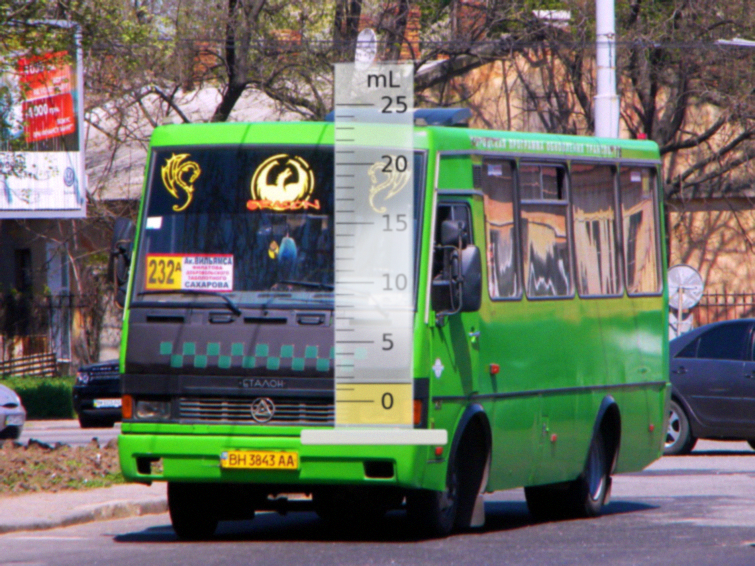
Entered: 1.5 mL
